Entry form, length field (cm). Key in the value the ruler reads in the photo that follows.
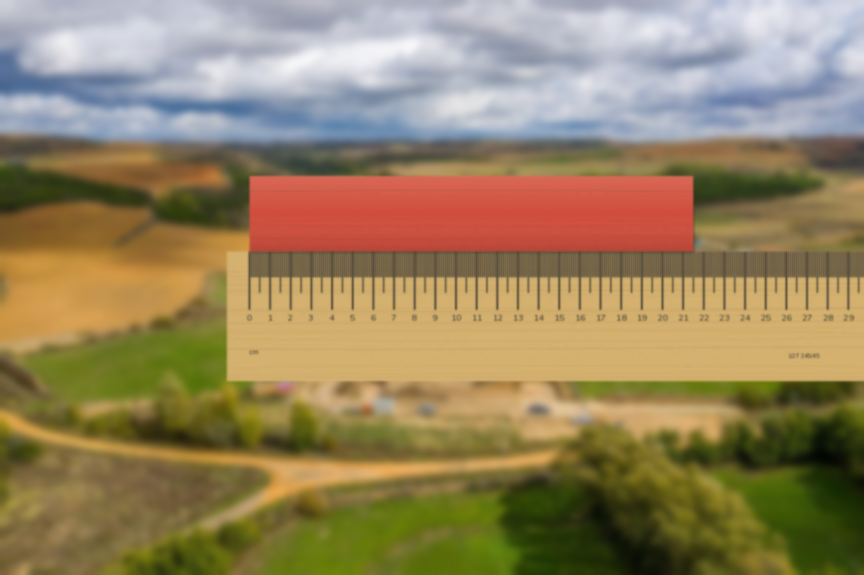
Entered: 21.5 cm
